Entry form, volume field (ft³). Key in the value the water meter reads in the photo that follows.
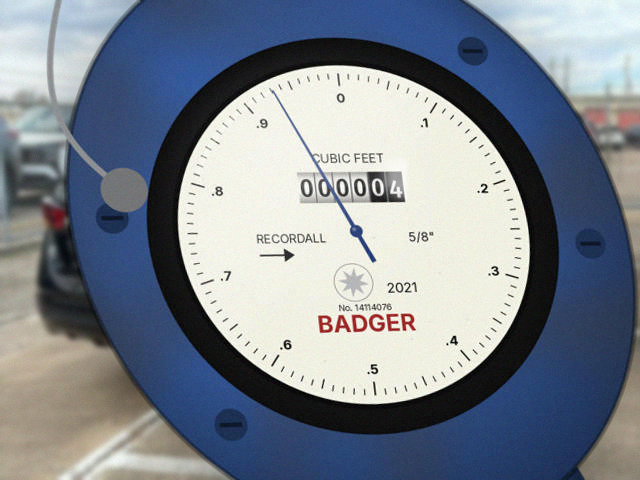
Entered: 3.93 ft³
